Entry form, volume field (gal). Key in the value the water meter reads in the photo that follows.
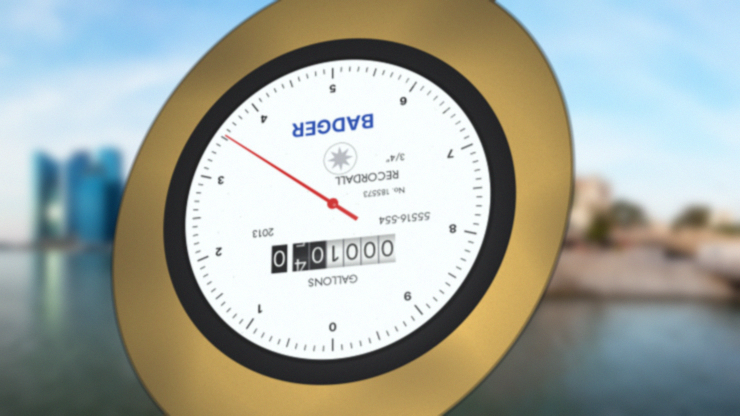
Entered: 1043.5 gal
